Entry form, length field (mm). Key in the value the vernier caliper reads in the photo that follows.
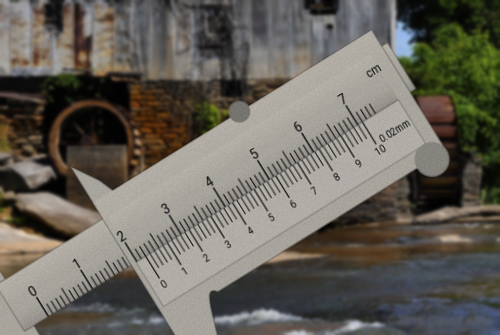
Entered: 22.0 mm
